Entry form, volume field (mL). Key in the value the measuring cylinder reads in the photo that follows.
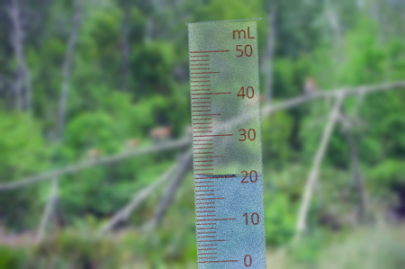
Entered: 20 mL
